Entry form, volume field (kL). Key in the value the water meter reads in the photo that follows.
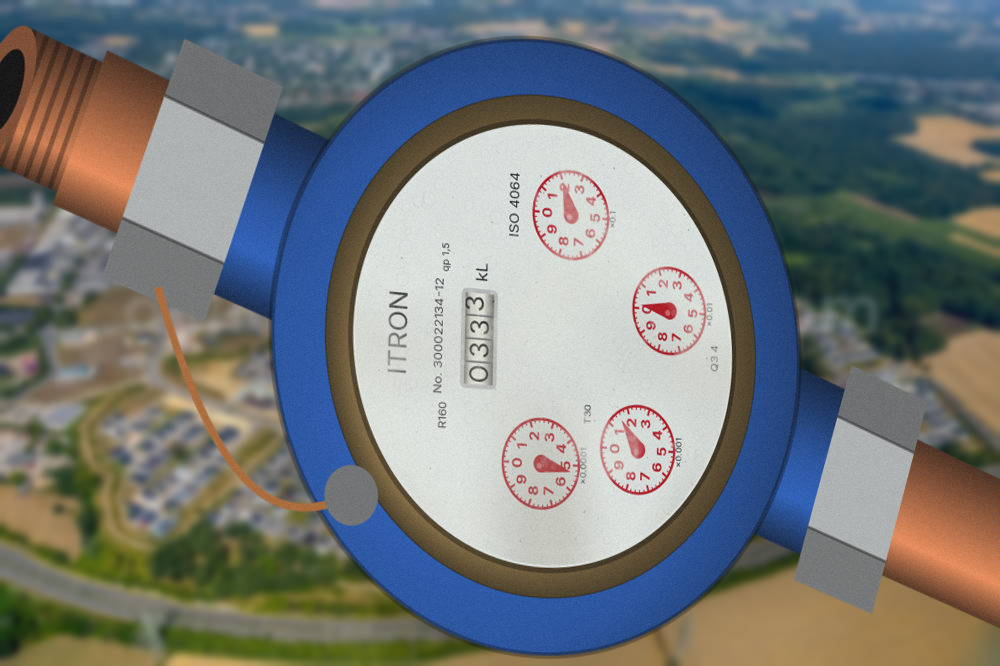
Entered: 333.2015 kL
